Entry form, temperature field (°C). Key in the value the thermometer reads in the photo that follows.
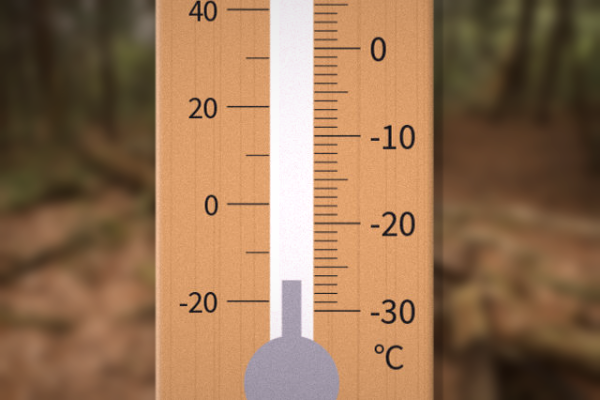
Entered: -26.5 °C
